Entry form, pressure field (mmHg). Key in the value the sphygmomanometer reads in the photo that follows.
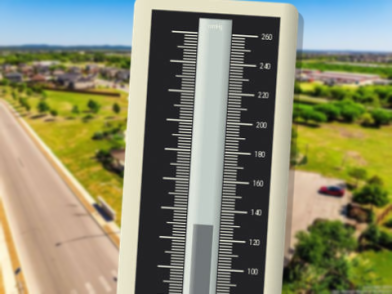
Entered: 130 mmHg
